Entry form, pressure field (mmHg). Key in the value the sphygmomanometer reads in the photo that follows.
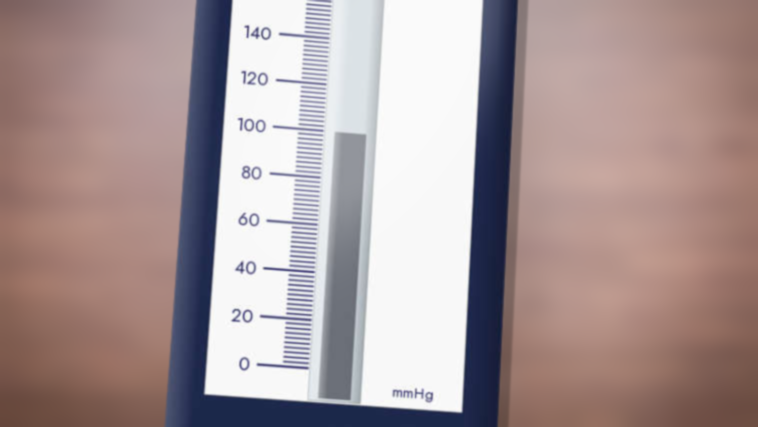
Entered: 100 mmHg
